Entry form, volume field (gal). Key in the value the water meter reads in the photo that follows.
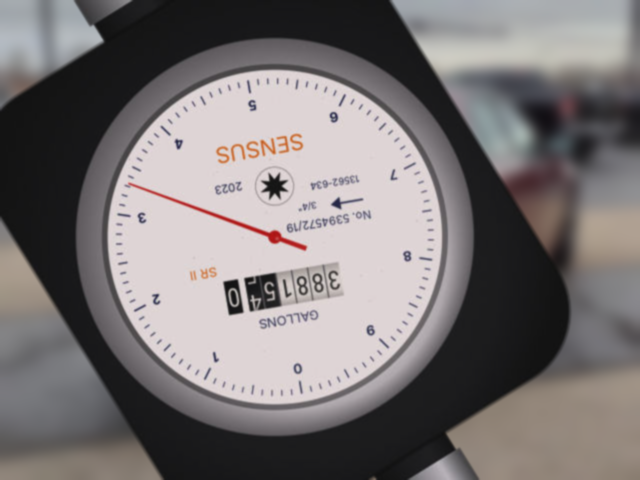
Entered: 3881543.3 gal
